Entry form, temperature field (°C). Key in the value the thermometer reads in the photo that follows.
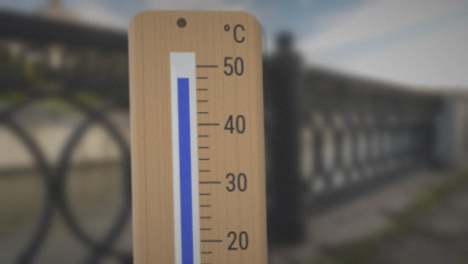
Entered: 48 °C
